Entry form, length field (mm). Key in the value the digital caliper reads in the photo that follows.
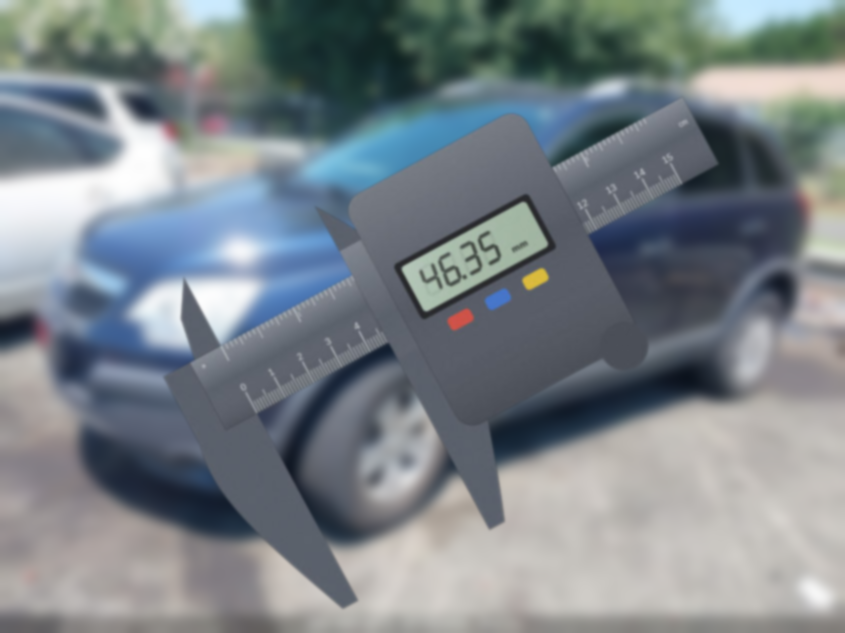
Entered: 46.35 mm
